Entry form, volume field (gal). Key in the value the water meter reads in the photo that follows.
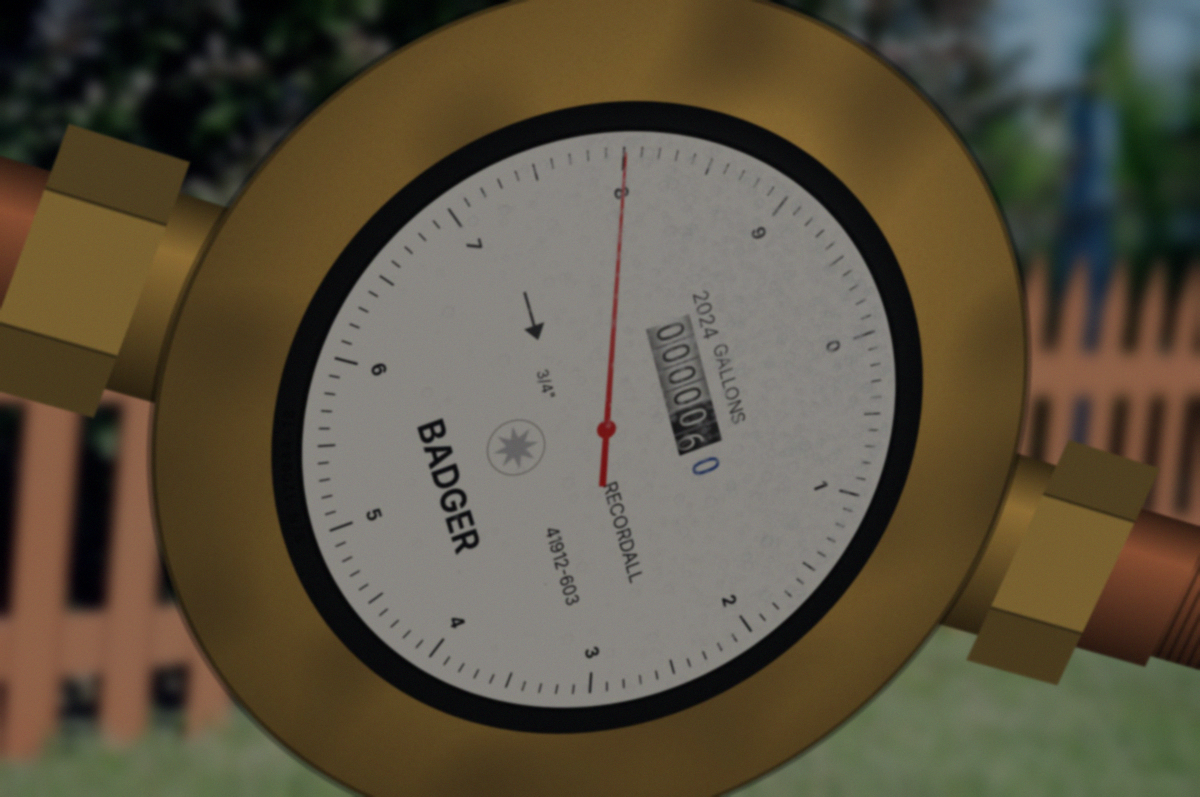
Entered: 58.0 gal
